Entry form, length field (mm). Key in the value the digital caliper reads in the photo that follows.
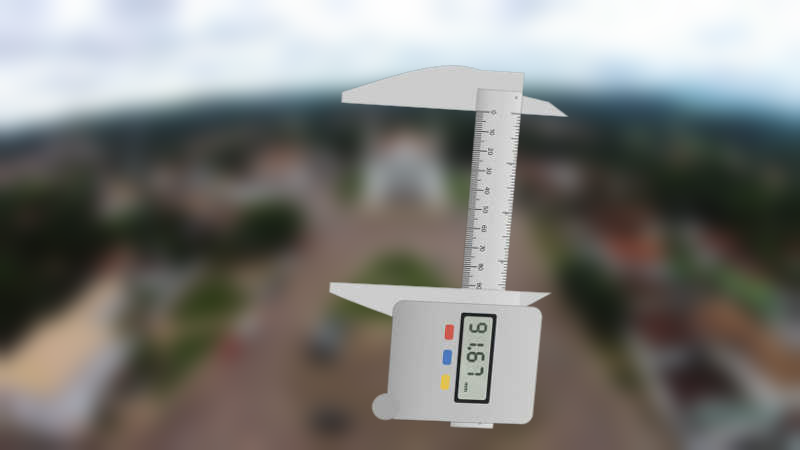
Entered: 91.67 mm
